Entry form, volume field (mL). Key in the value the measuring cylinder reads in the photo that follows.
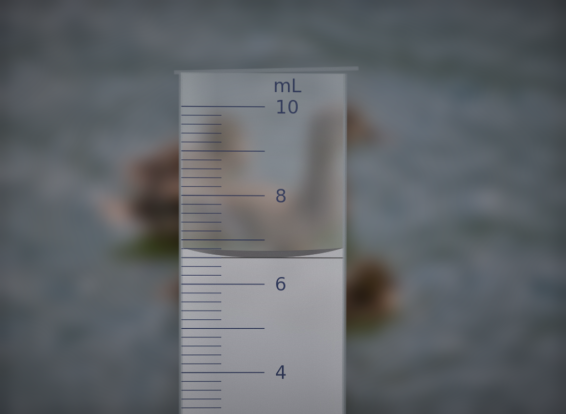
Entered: 6.6 mL
